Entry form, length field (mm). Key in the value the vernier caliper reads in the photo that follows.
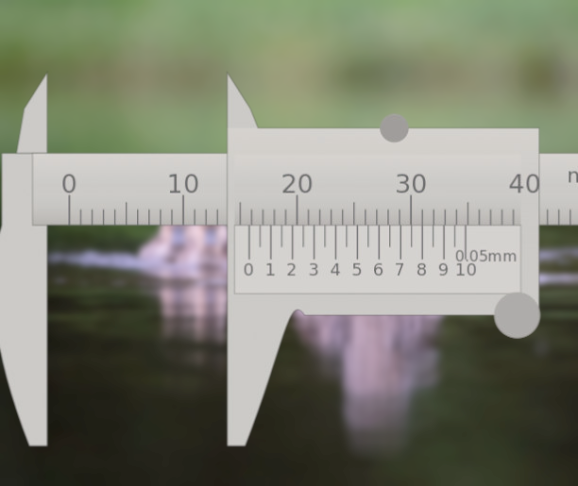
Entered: 15.8 mm
